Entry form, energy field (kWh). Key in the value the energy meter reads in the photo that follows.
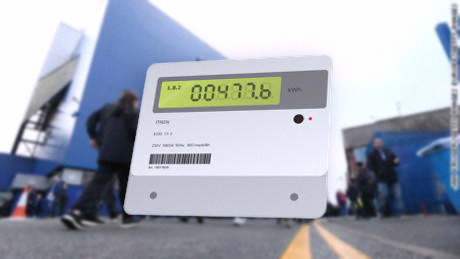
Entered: 477.6 kWh
